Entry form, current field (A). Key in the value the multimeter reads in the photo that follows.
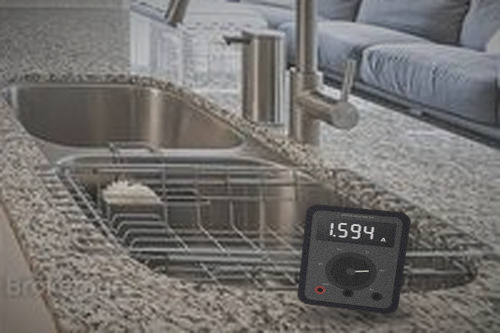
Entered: 1.594 A
